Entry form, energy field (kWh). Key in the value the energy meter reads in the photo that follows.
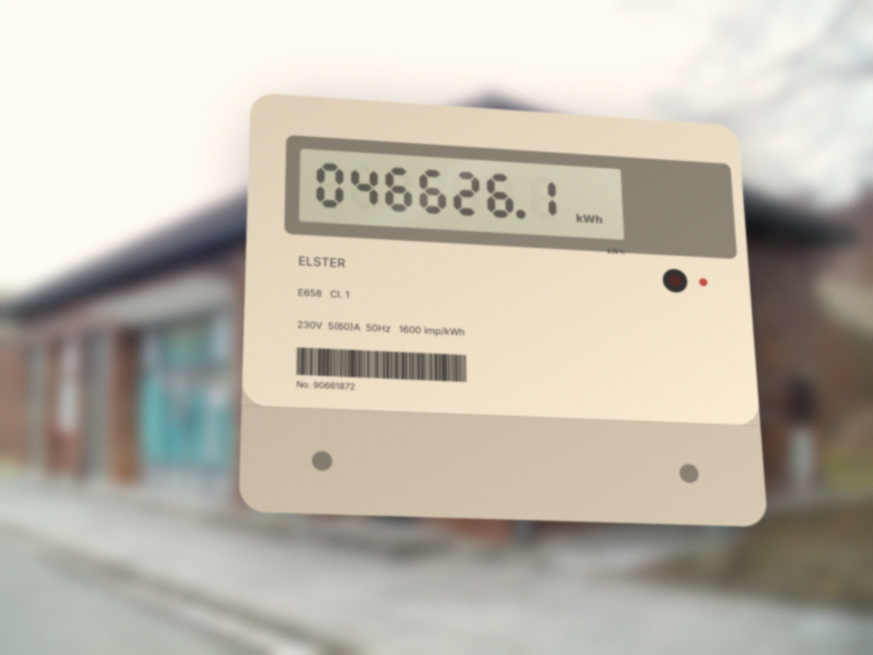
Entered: 46626.1 kWh
